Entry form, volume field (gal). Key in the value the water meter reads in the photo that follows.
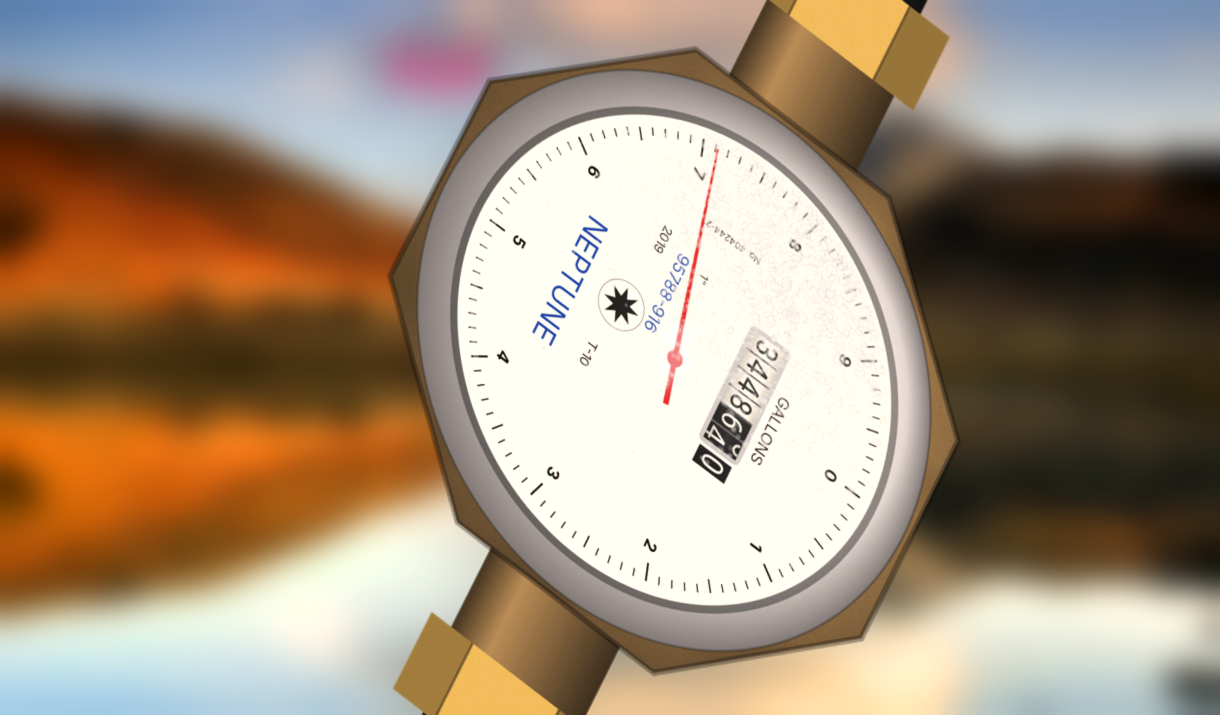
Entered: 3448637.1 gal
